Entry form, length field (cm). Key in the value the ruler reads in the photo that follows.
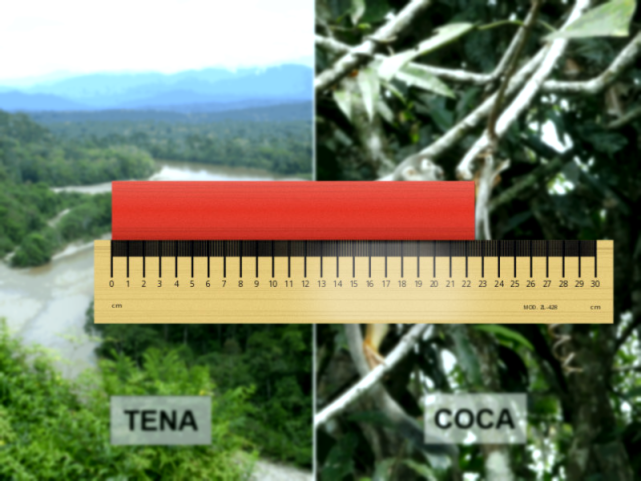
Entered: 22.5 cm
